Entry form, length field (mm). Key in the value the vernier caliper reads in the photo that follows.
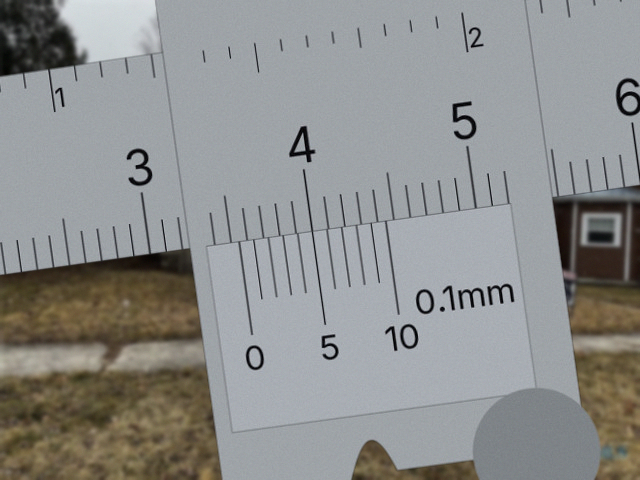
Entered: 35.5 mm
